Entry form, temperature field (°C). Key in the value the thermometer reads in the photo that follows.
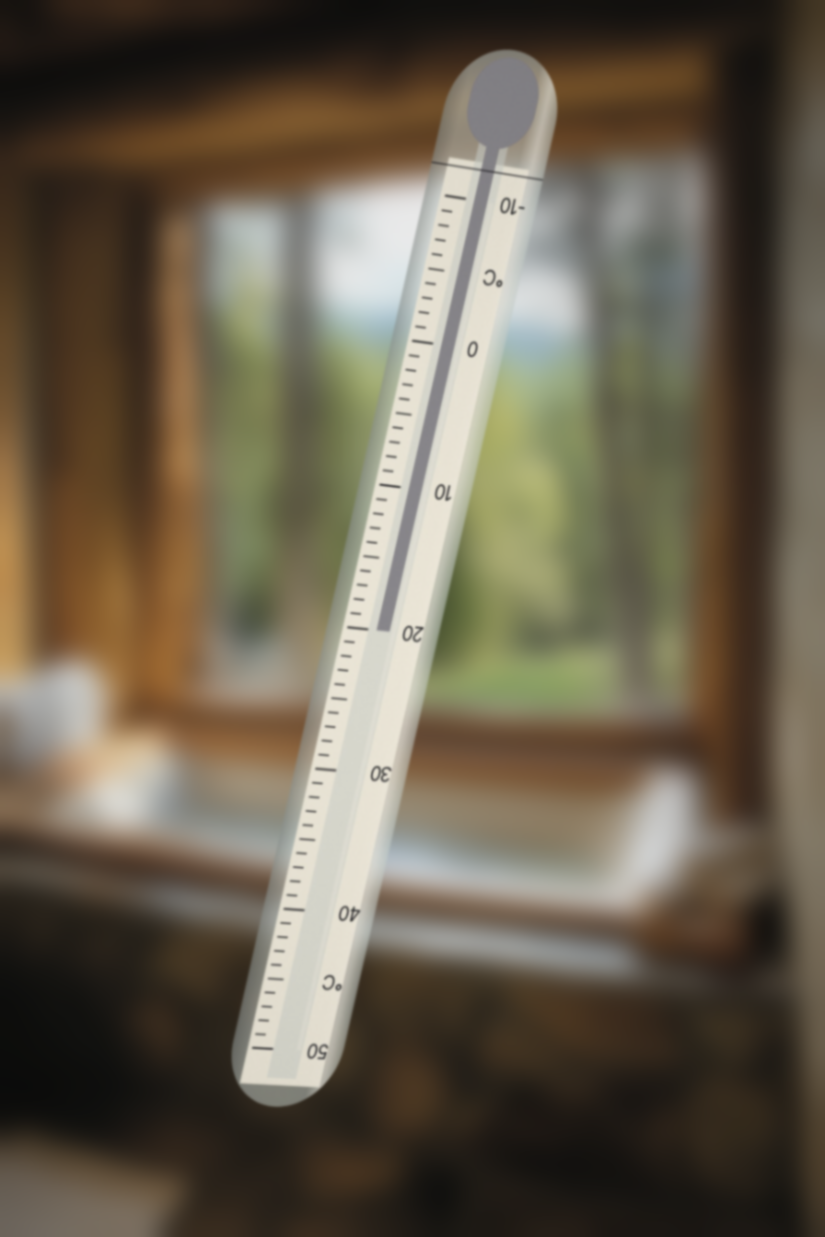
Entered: 20 °C
